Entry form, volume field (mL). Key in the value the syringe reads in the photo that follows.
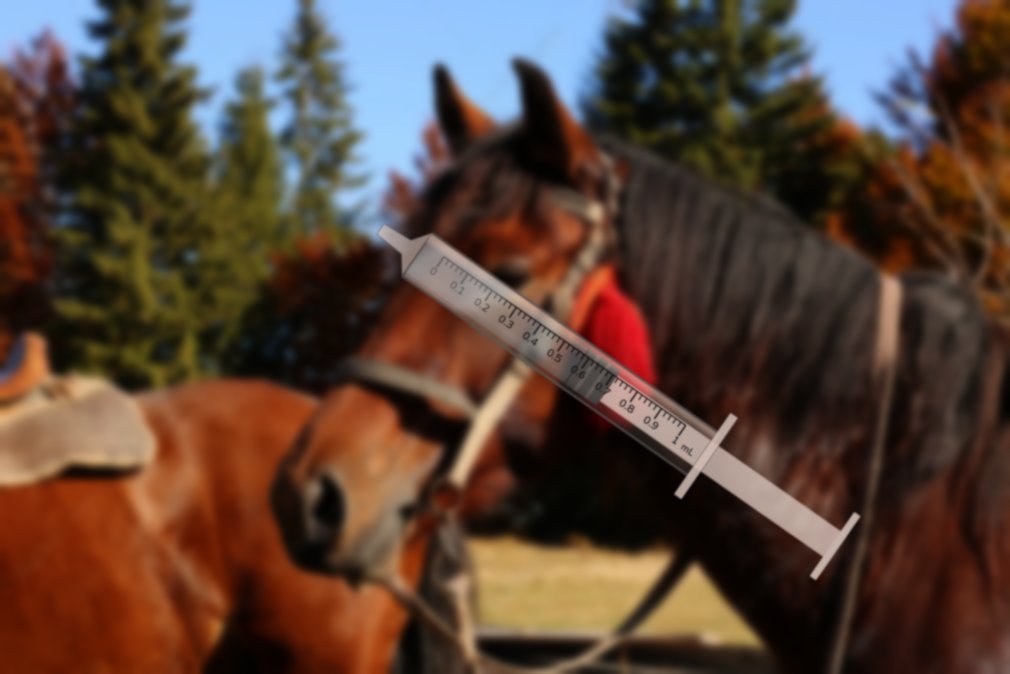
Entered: 0.58 mL
